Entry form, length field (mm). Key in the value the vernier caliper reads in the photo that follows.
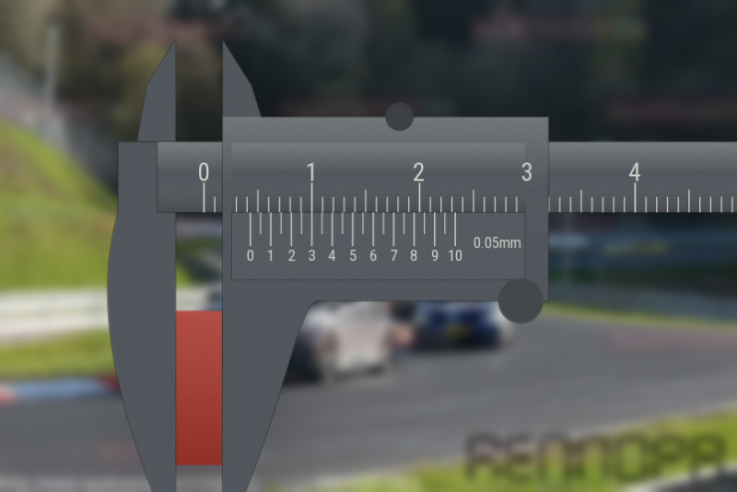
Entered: 4.3 mm
